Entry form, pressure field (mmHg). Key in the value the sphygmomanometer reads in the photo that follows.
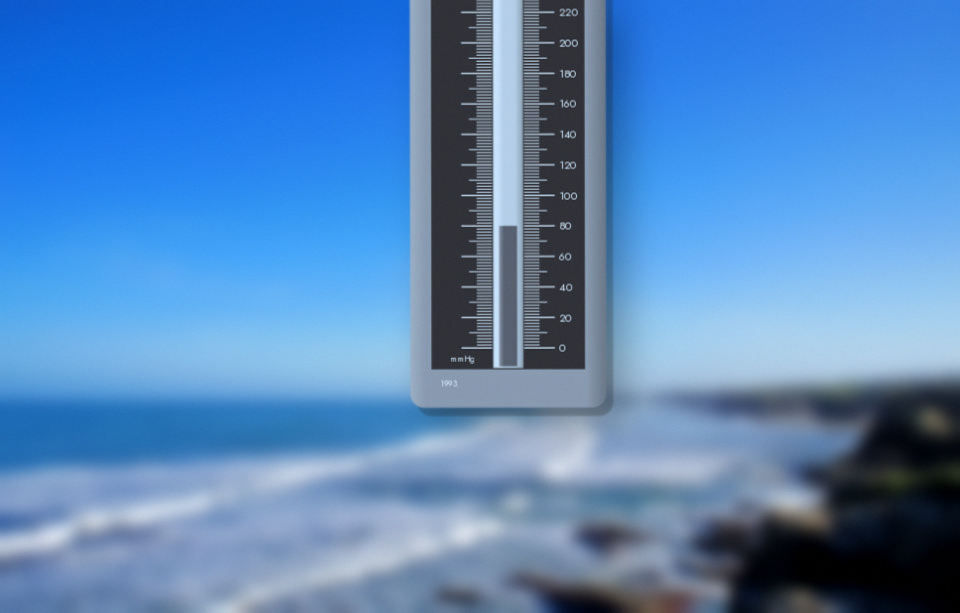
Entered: 80 mmHg
